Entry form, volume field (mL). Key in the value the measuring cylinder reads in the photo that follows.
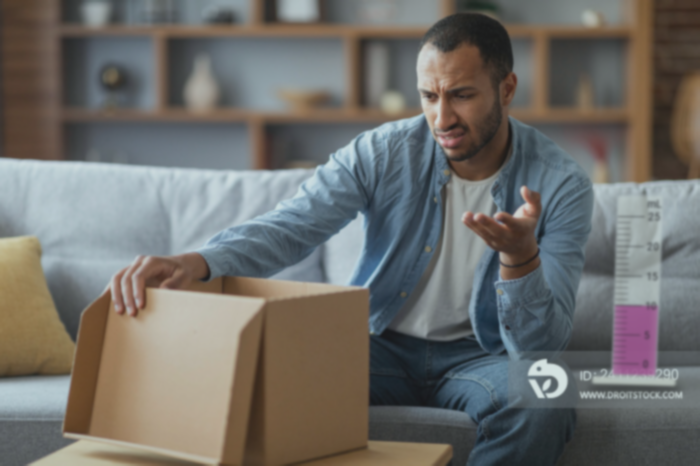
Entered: 10 mL
